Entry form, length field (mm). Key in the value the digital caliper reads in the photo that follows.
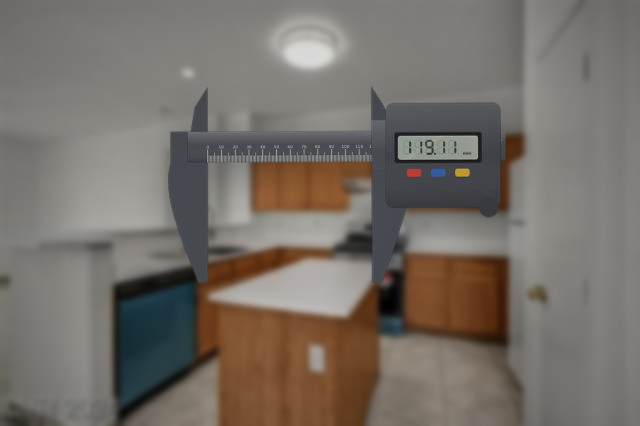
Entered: 119.11 mm
